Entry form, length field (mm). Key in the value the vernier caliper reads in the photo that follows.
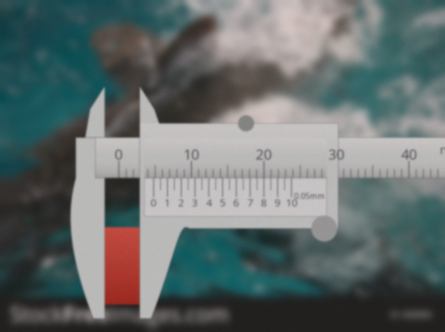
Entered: 4.8 mm
